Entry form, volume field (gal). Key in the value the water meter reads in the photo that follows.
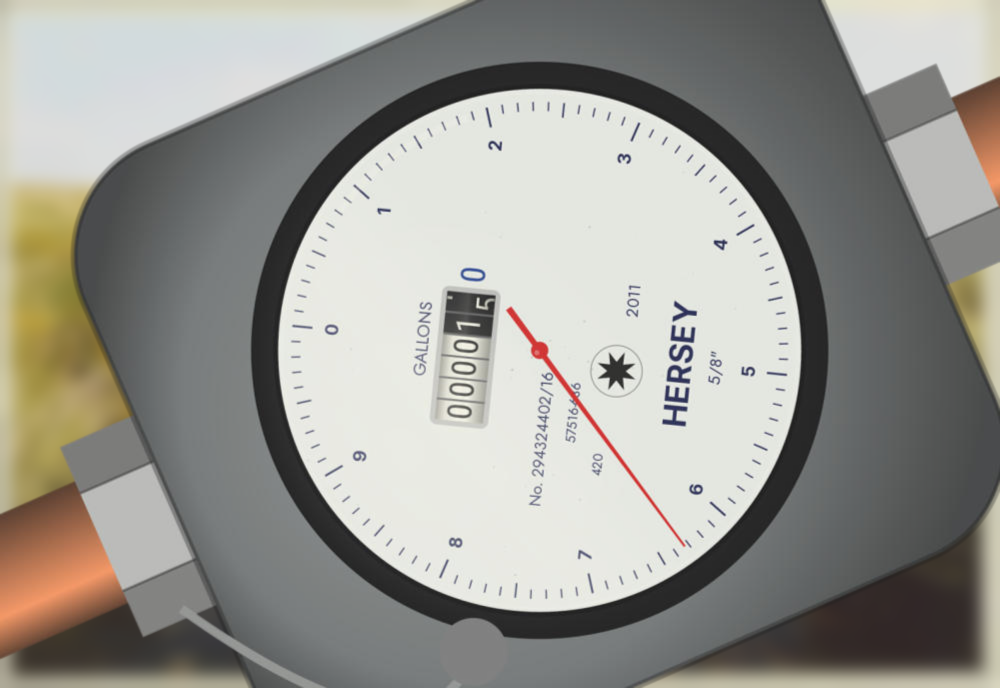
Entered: 146.3 gal
